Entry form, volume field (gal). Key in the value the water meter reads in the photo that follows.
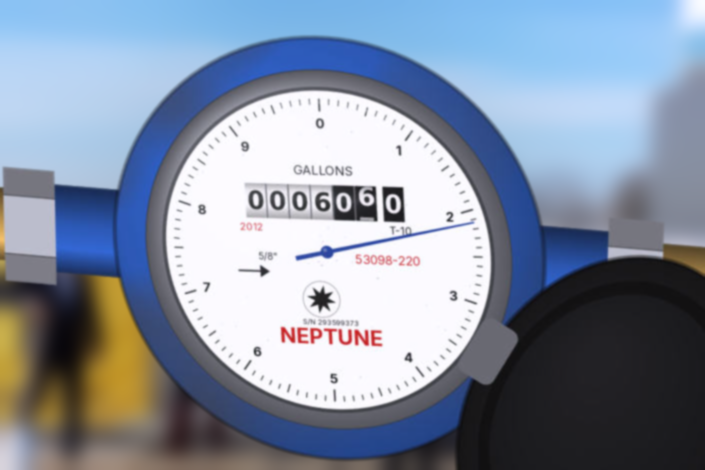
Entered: 6062.1 gal
